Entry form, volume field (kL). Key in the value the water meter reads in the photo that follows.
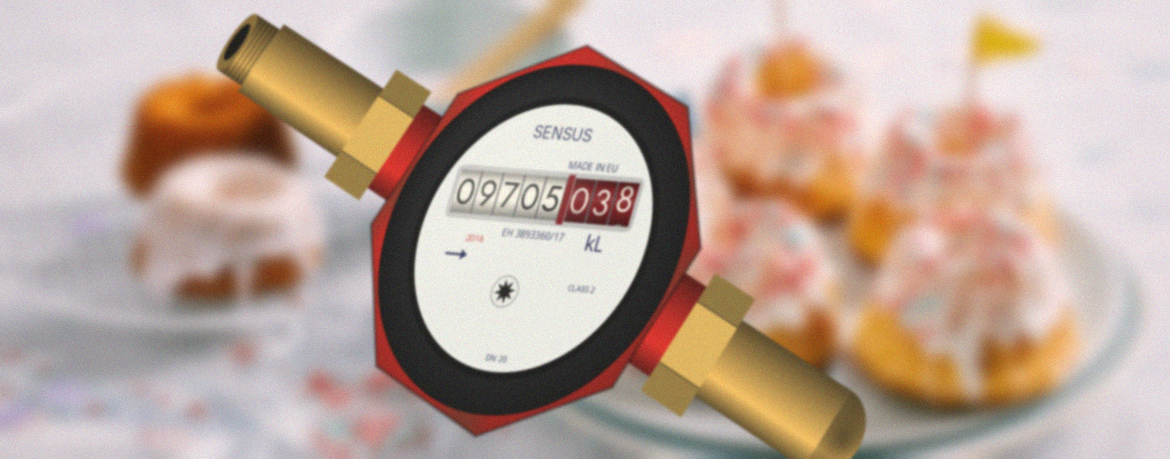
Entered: 9705.038 kL
